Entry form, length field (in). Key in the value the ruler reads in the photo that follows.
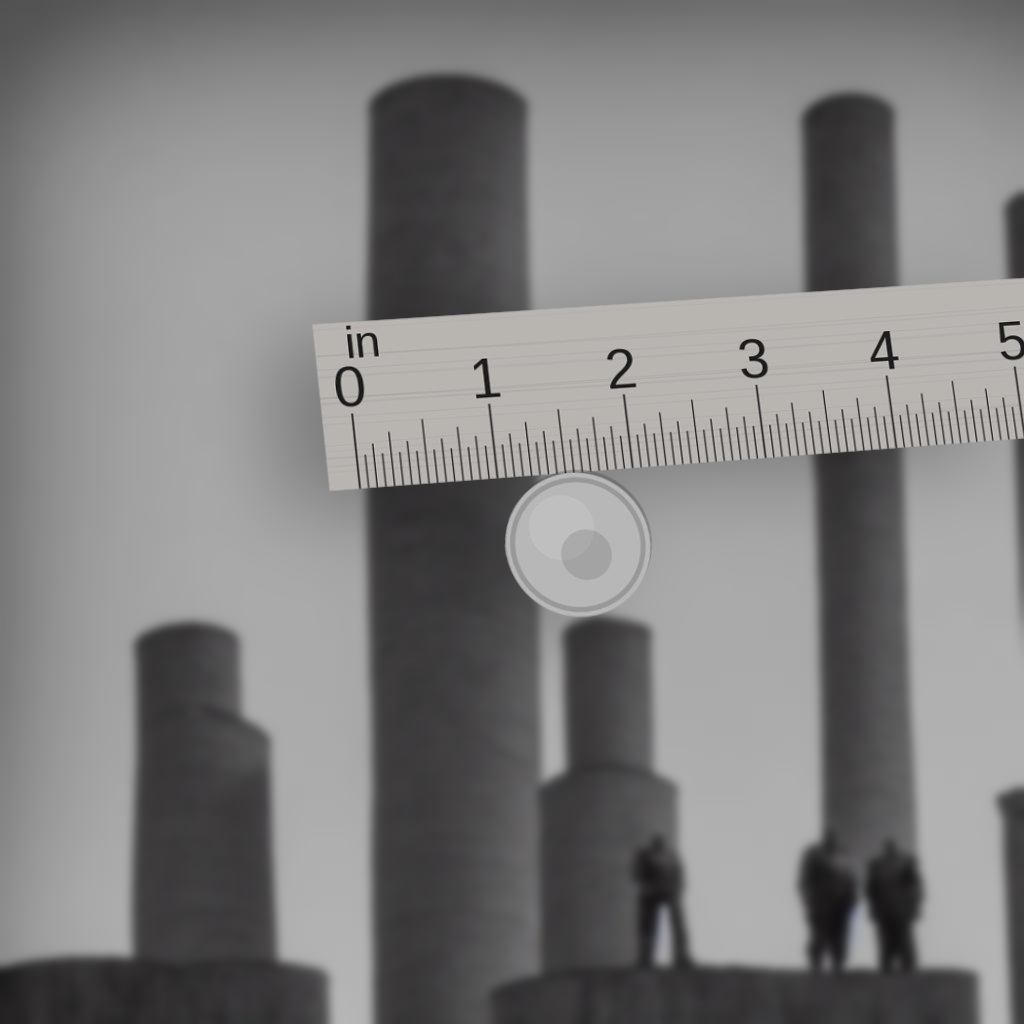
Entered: 1.0625 in
